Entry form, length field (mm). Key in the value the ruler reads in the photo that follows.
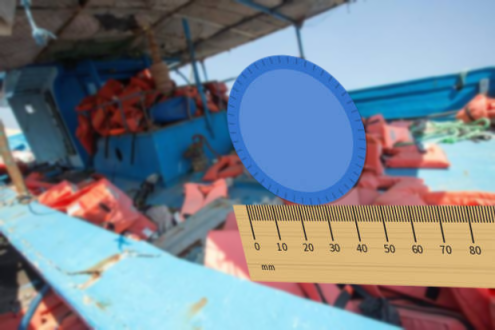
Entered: 50 mm
